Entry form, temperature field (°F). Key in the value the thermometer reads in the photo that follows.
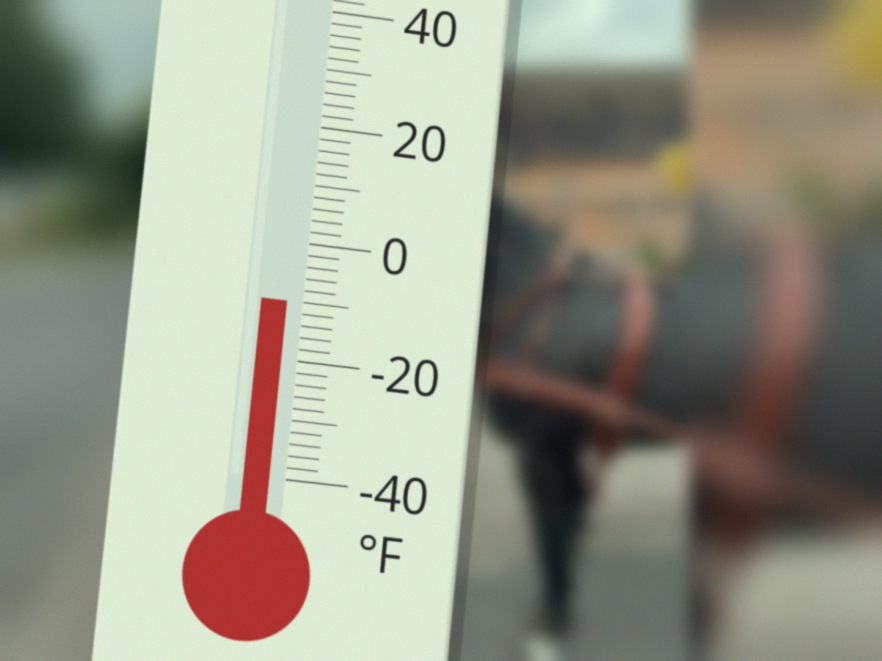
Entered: -10 °F
